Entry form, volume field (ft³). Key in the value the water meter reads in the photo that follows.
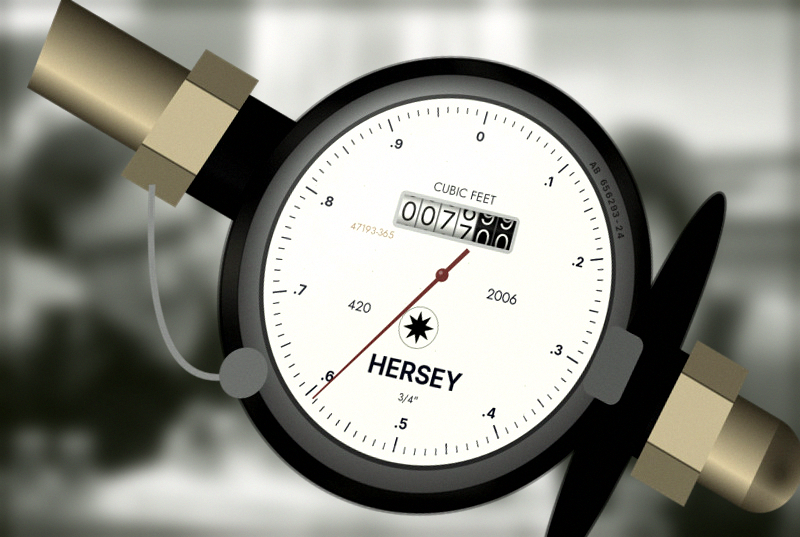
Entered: 7699.59 ft³
